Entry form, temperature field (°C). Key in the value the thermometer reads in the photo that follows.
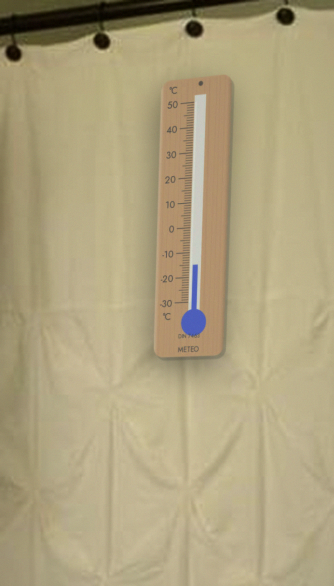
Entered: -15 °C
